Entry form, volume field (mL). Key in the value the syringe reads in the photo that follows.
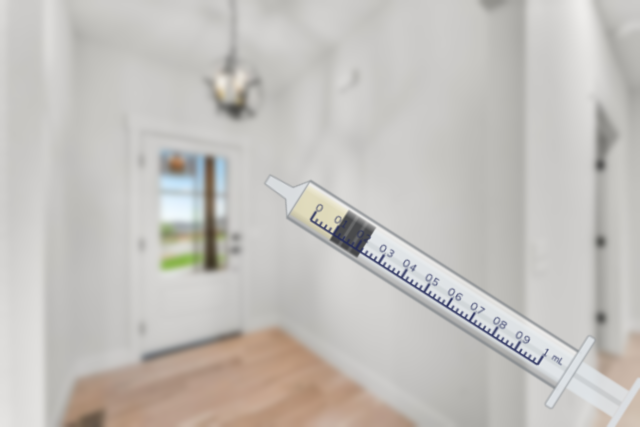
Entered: 0.1 mL
